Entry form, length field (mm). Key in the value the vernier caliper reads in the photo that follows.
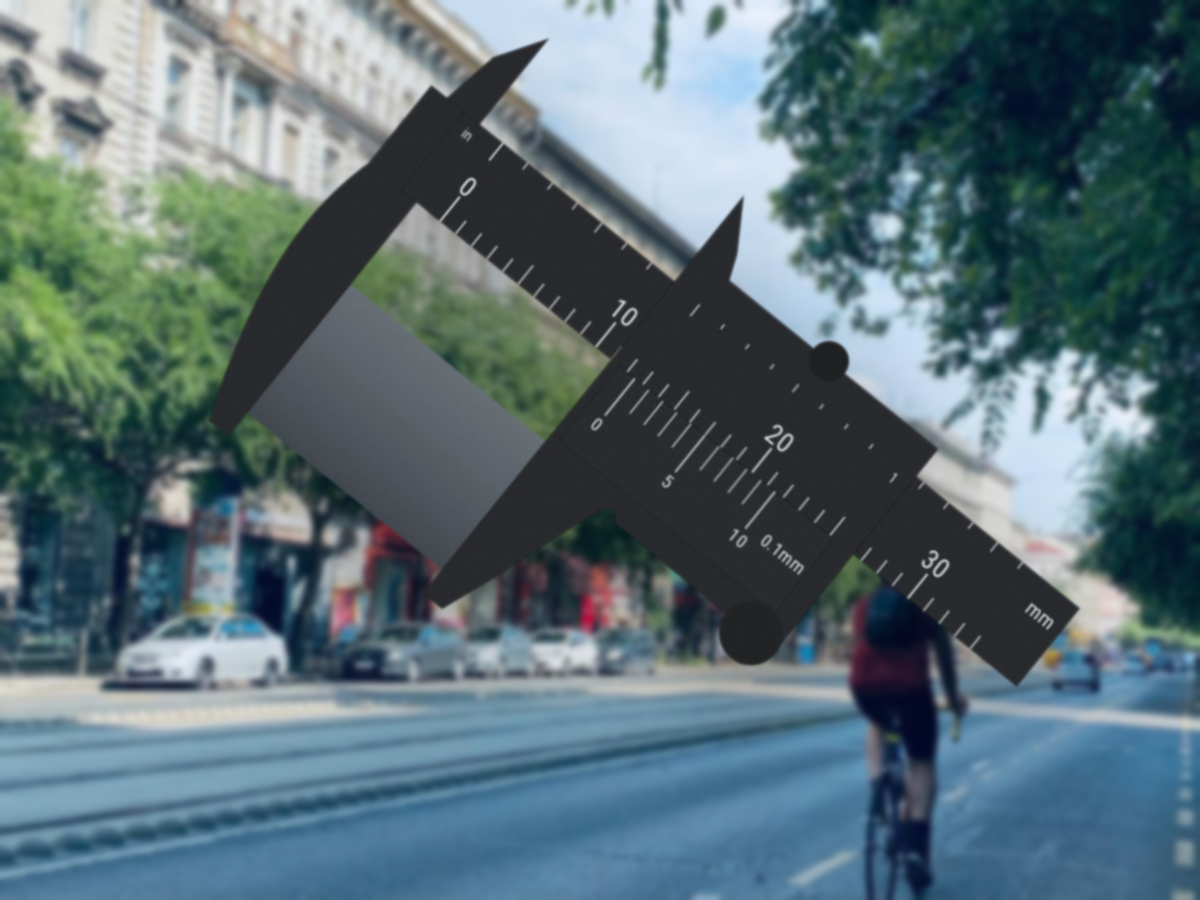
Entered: 12.5 mm
